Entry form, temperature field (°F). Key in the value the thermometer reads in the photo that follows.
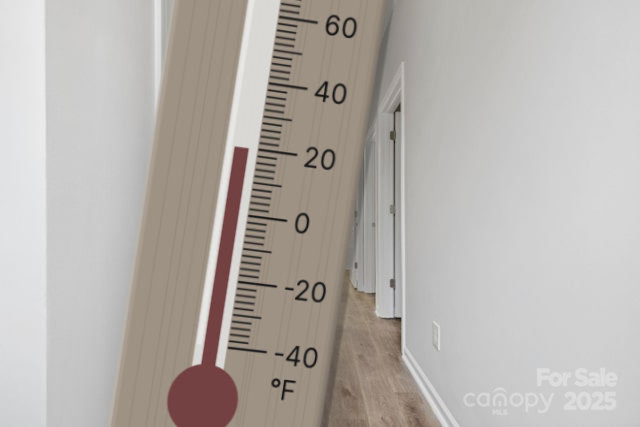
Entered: 20 °F
